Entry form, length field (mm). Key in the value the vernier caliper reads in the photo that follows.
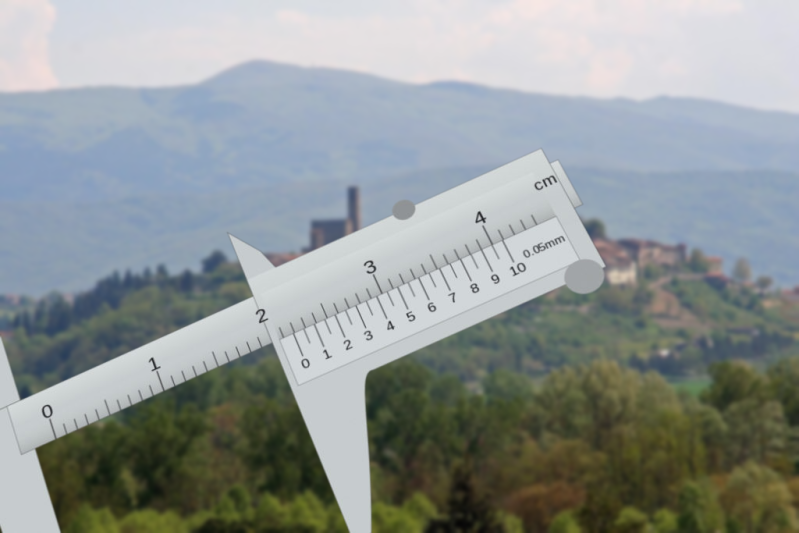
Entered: 21.9 mm
